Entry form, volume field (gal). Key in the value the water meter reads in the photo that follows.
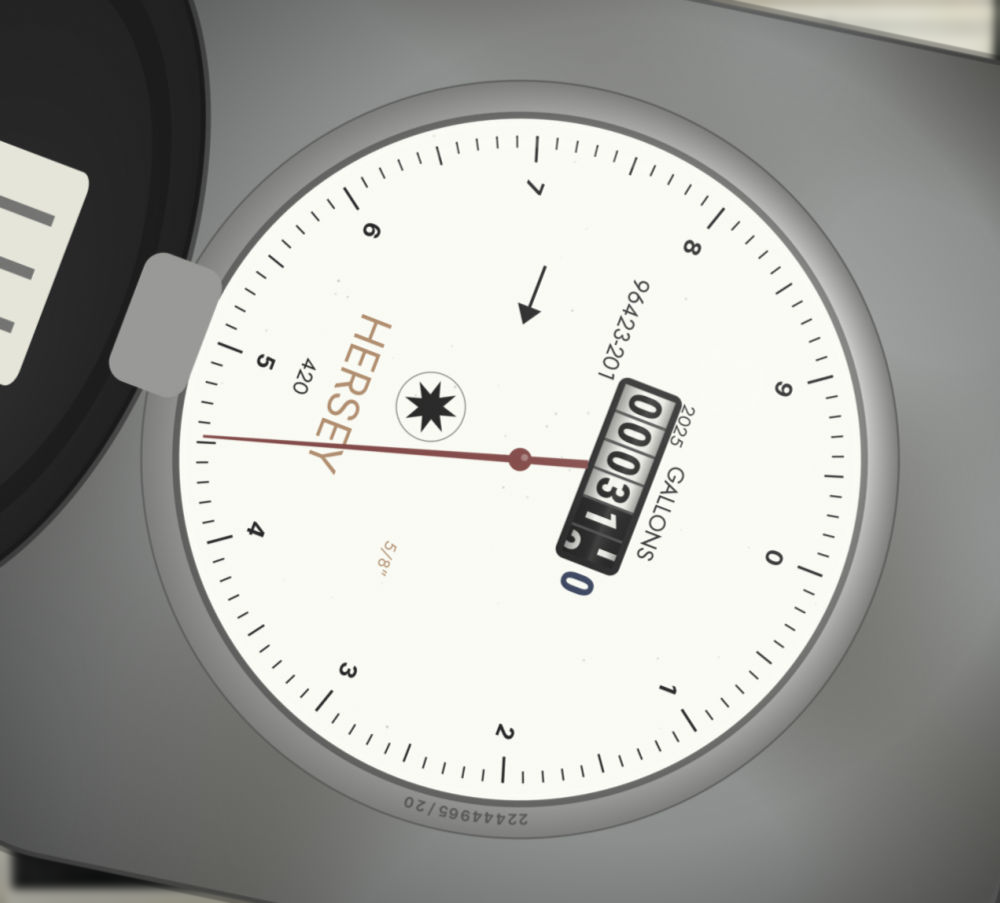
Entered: 3114.5 gal
